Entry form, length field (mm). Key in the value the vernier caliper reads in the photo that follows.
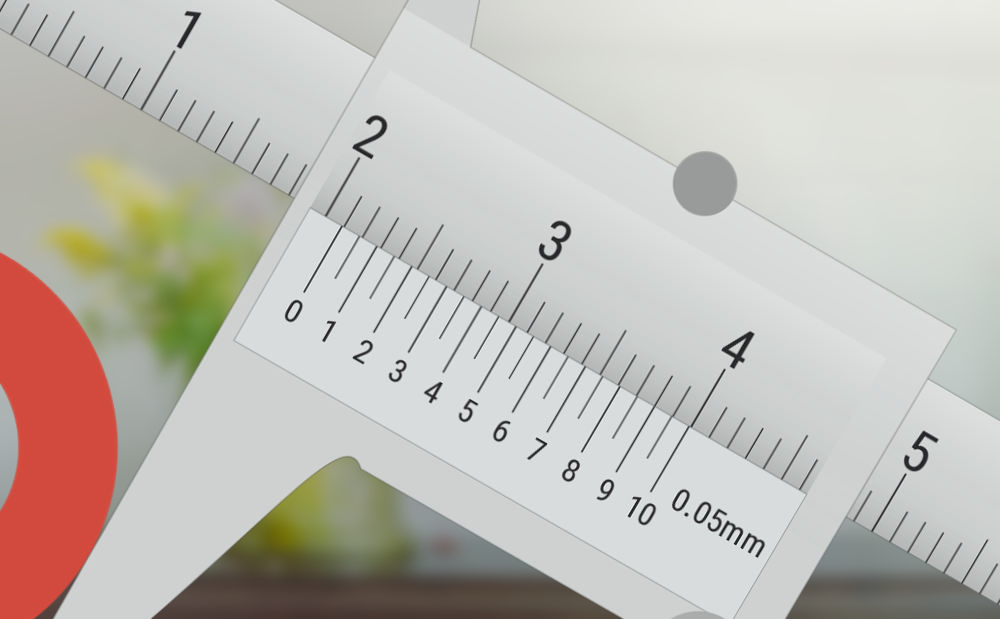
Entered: 20.9 mm
